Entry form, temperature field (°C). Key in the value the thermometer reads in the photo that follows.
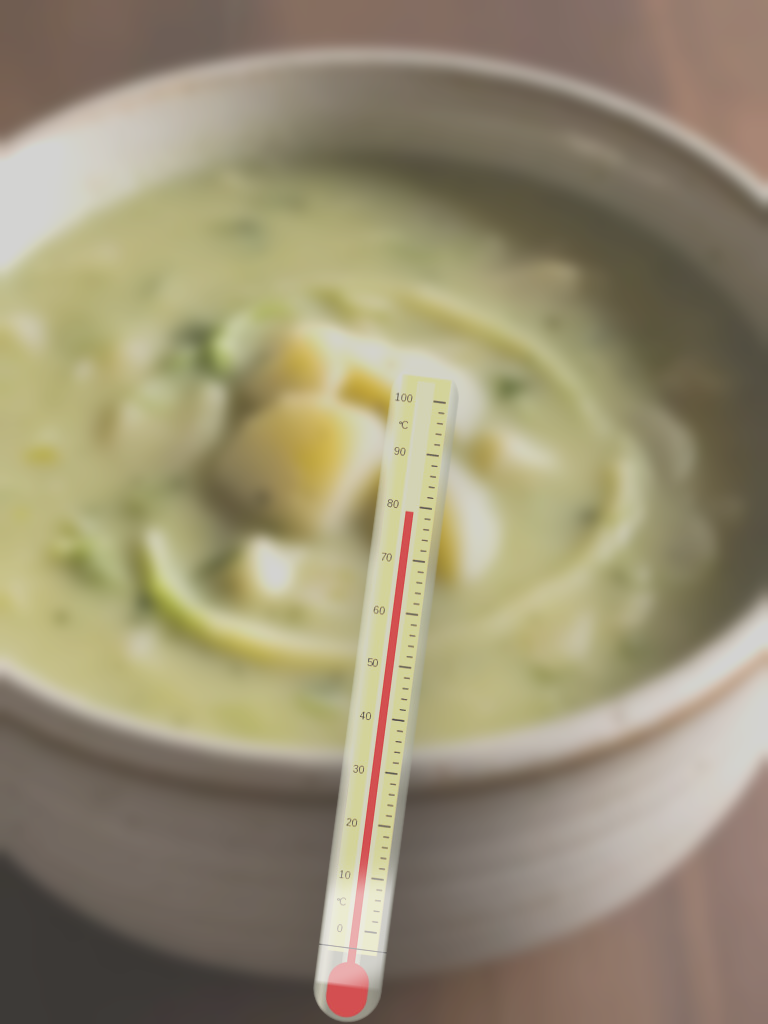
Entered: 79 °C
